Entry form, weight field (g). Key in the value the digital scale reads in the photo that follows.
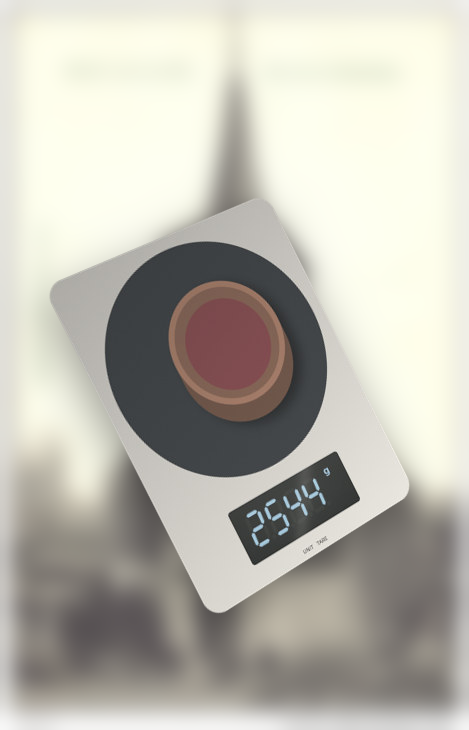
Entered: 2544 g
